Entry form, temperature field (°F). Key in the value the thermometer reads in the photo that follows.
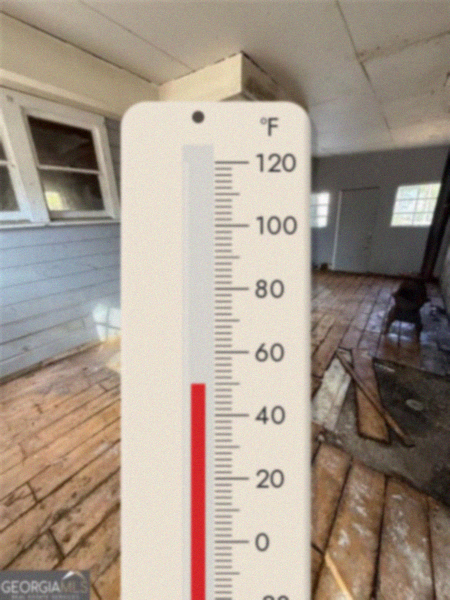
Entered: 50 °F
